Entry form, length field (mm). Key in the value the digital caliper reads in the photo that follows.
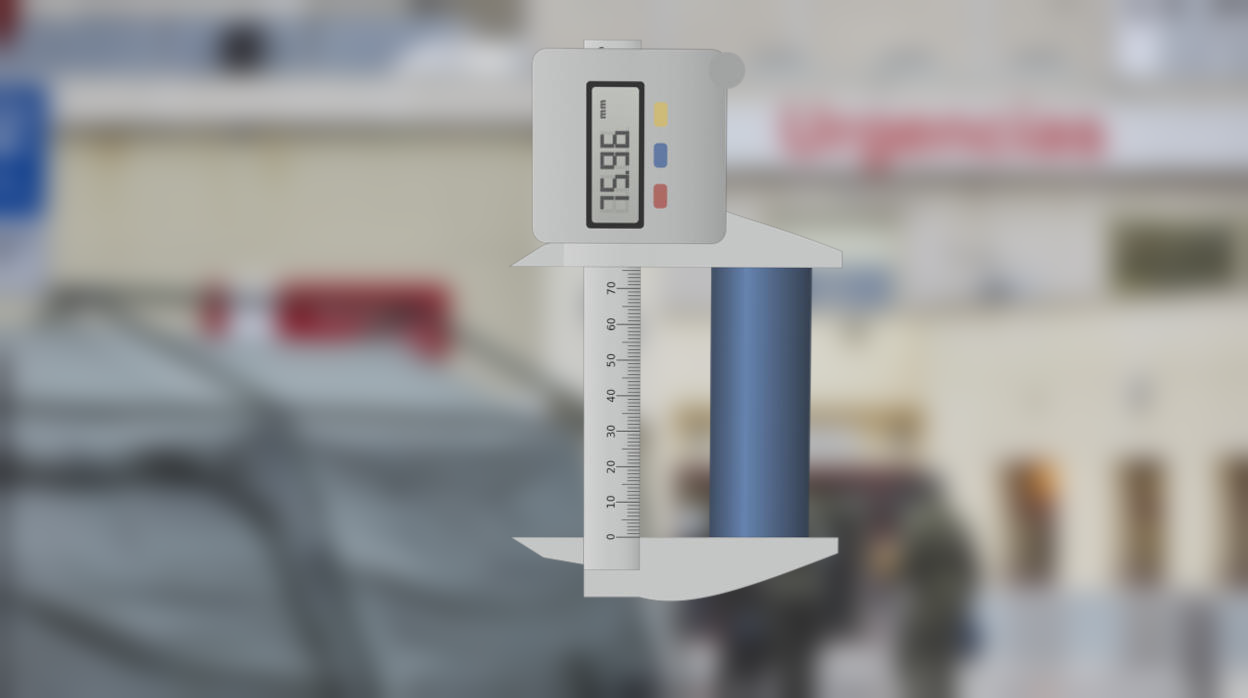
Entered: 75.96 mm
